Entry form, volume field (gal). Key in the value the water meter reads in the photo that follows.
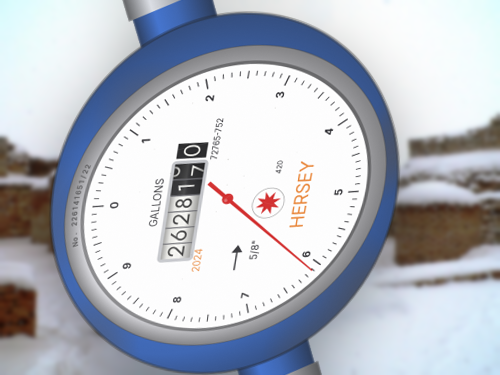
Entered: 2628166.1 gal
